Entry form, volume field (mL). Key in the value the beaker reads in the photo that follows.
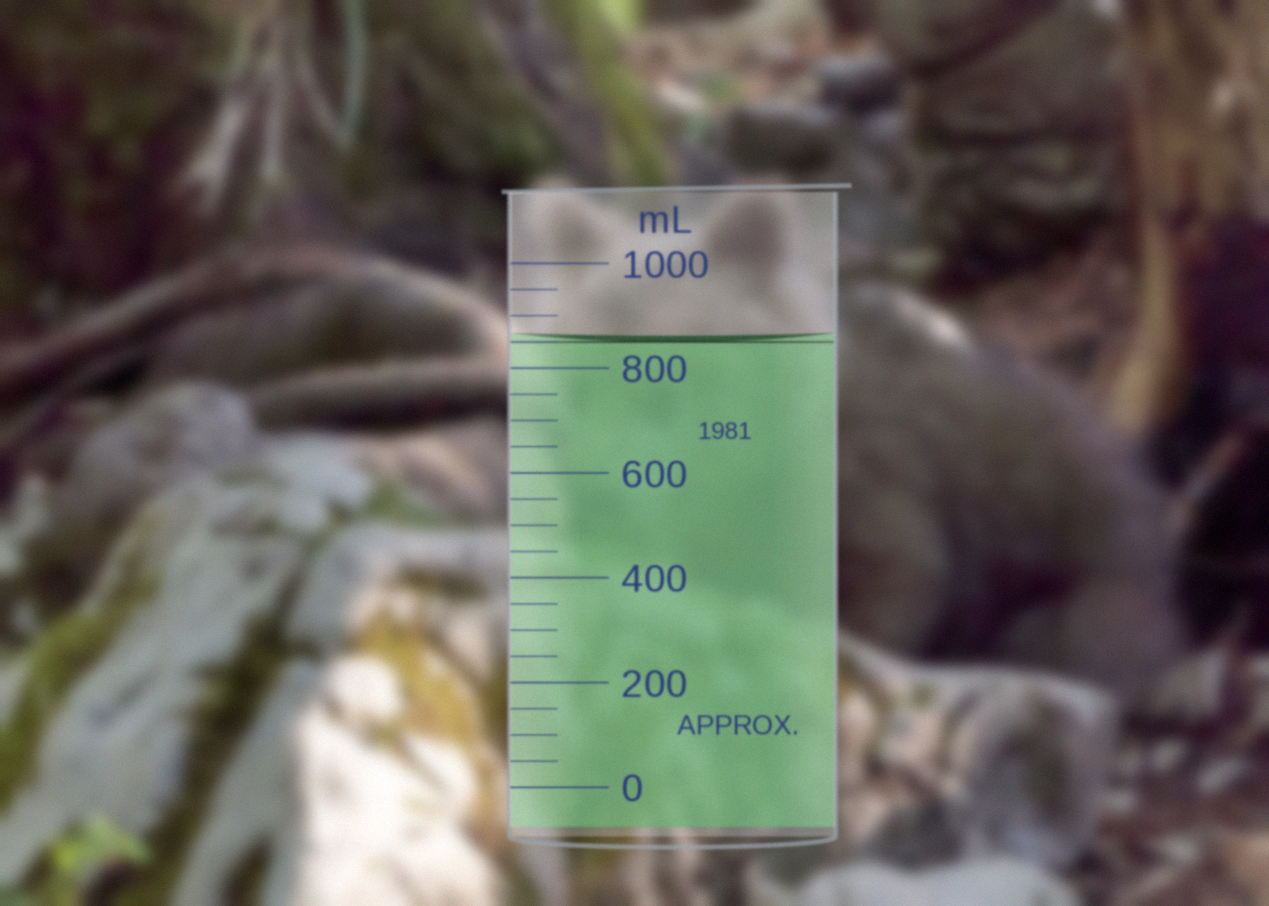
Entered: 850 mL
